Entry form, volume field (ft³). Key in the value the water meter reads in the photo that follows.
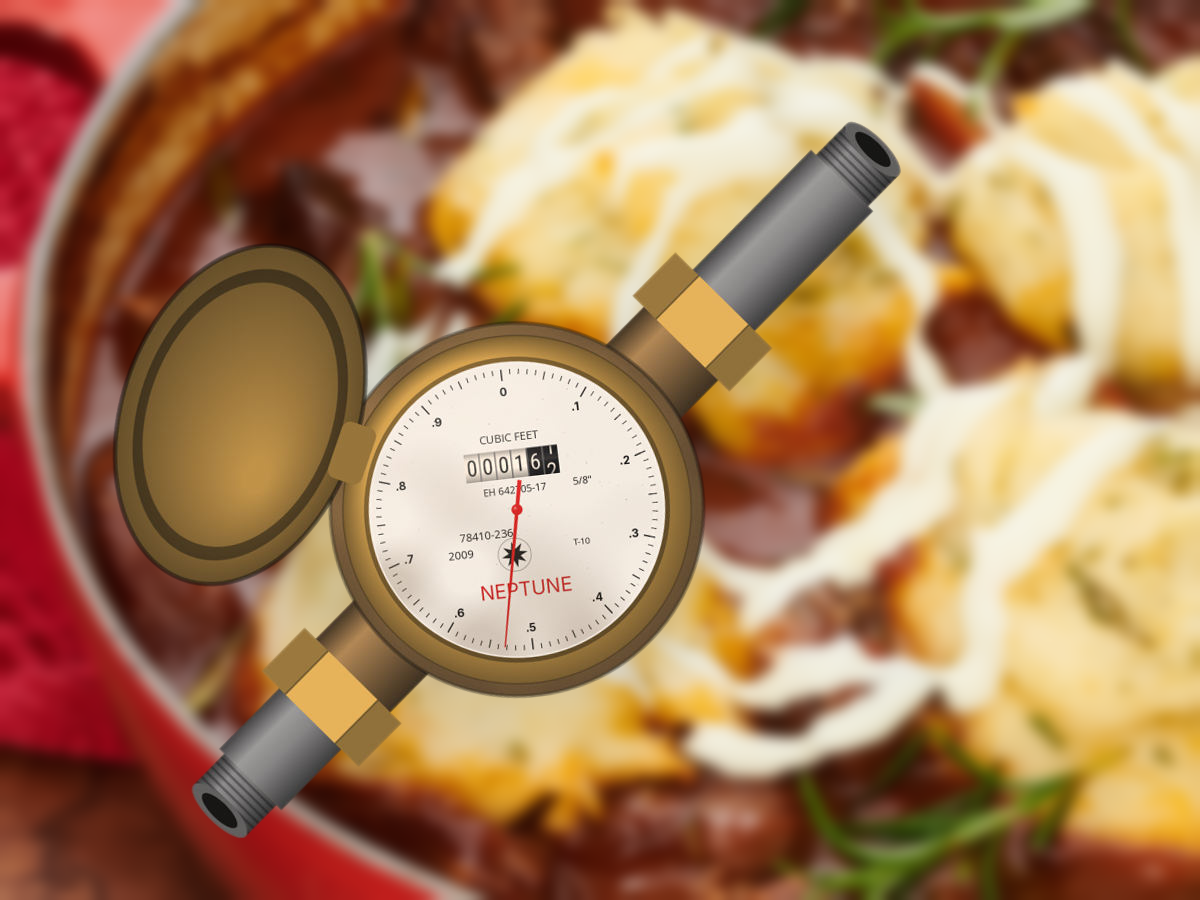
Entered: 161.53 ft³
